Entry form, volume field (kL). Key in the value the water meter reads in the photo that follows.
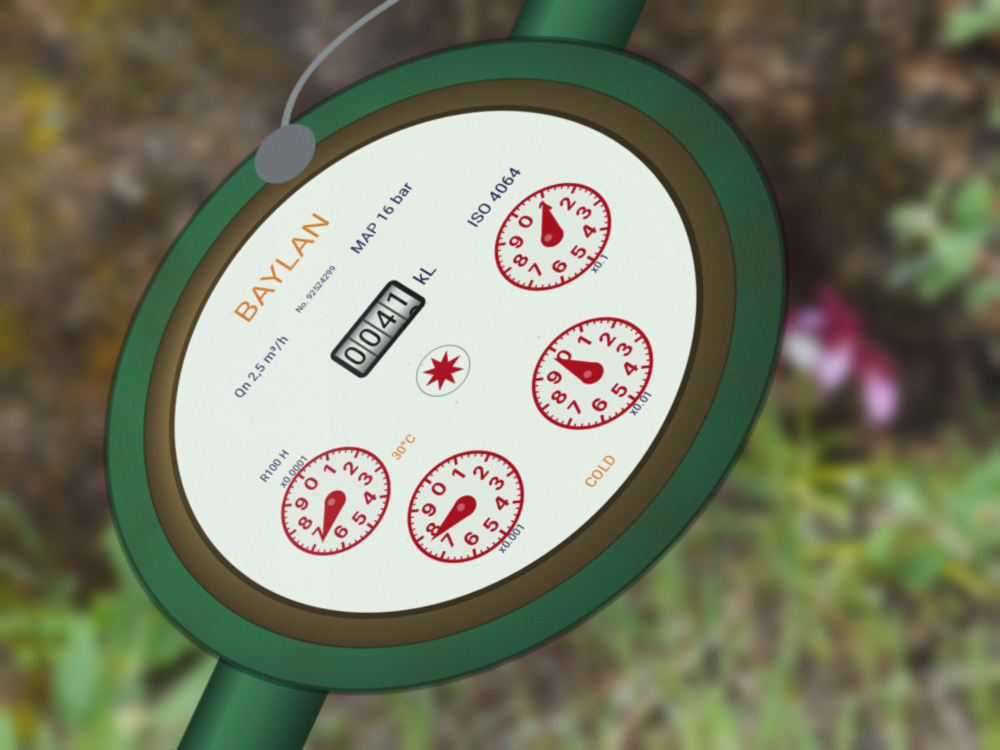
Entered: 41.0976 kL
